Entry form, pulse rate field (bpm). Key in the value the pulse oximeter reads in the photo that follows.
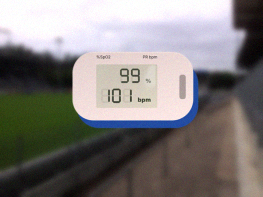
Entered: 101 bpm
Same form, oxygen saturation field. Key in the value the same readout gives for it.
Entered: 99 %
